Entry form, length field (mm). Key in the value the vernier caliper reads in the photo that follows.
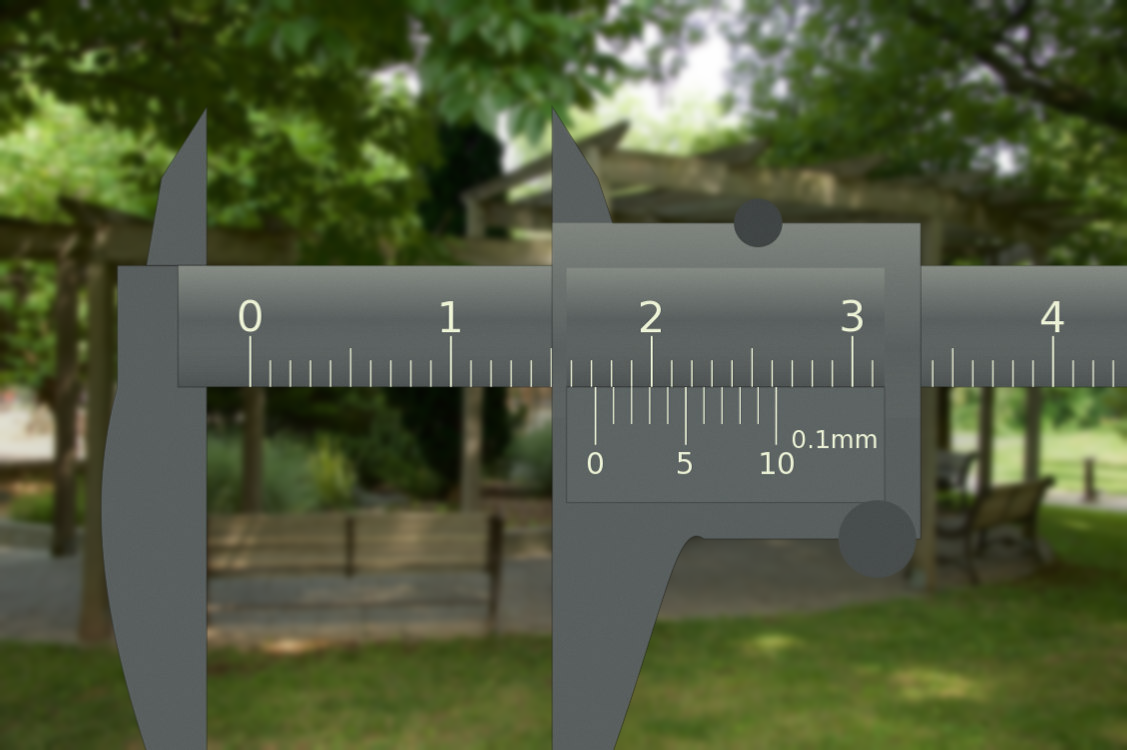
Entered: 17.2 mm
